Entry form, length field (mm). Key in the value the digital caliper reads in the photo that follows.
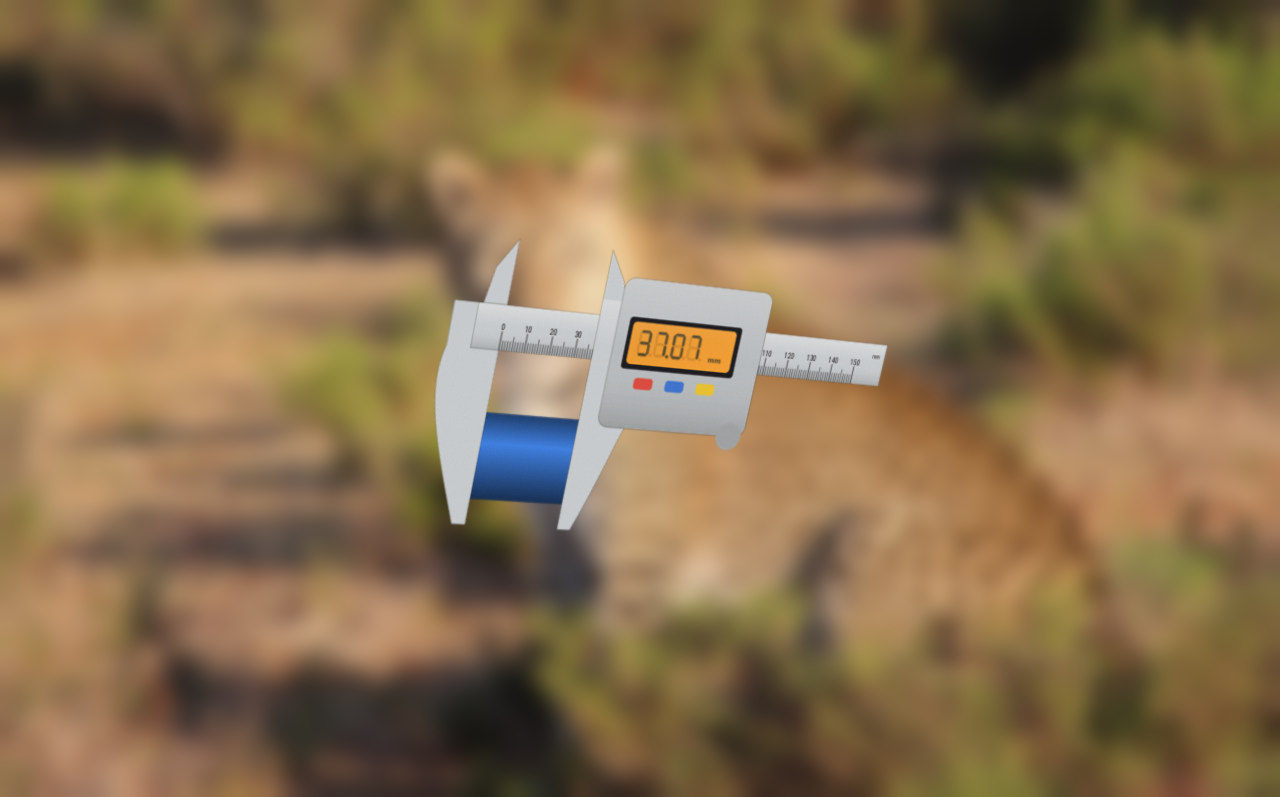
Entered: 37.07 mm
